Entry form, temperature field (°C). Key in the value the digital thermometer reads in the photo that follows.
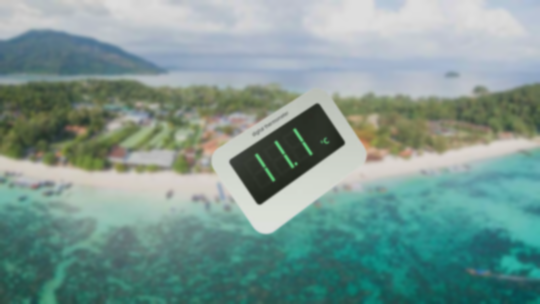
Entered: 11.1 °C
